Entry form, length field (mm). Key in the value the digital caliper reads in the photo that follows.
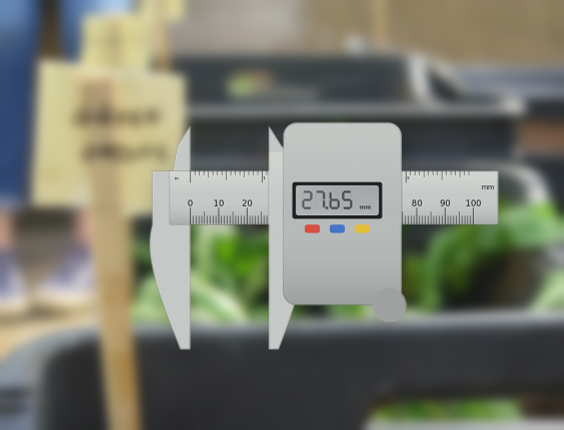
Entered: 27.65 mm
